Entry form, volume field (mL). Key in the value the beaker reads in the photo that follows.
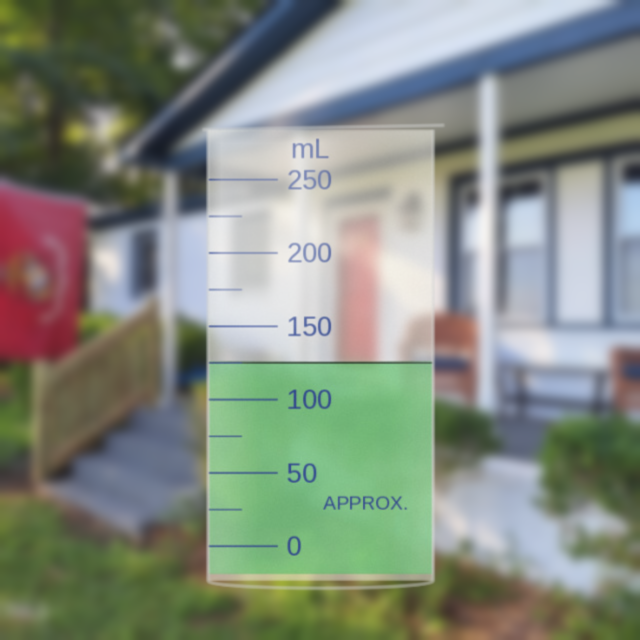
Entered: 125 mL
